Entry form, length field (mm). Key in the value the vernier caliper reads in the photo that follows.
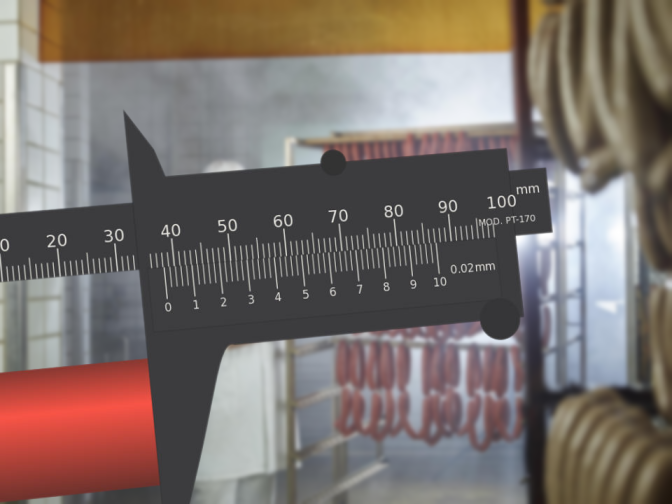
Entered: 38.2 mm
